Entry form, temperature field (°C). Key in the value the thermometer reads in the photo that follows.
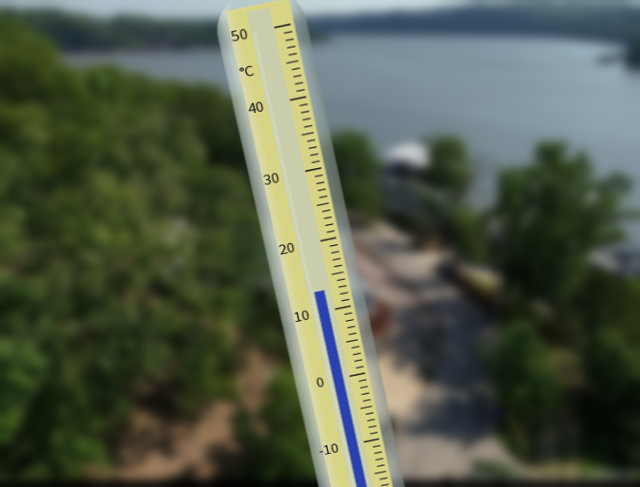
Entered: 13 °C
